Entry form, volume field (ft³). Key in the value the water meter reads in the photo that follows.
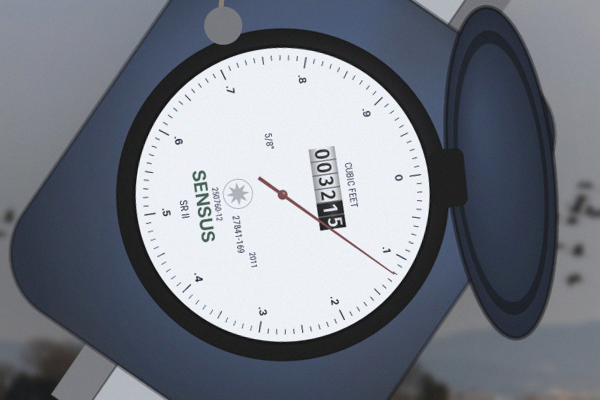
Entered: 3215.12 ft³
